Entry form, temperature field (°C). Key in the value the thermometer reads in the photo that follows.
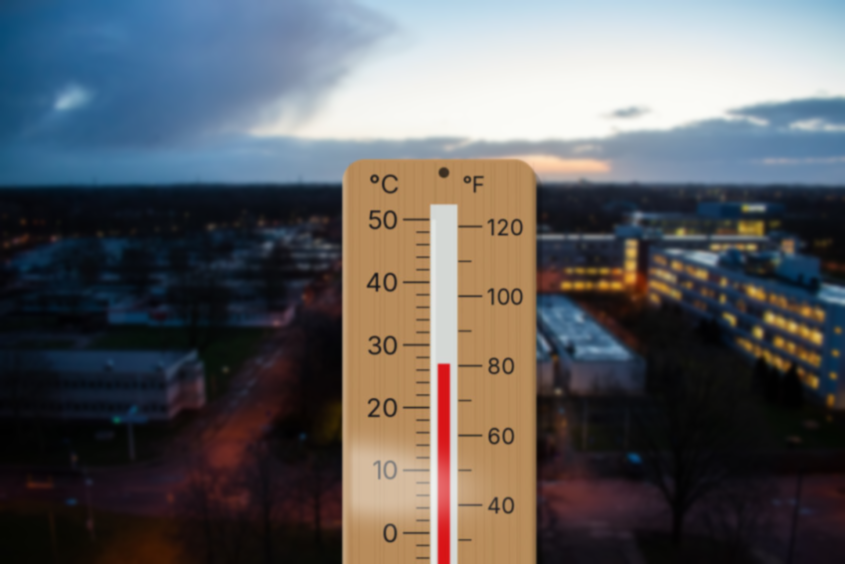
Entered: 27 °C
